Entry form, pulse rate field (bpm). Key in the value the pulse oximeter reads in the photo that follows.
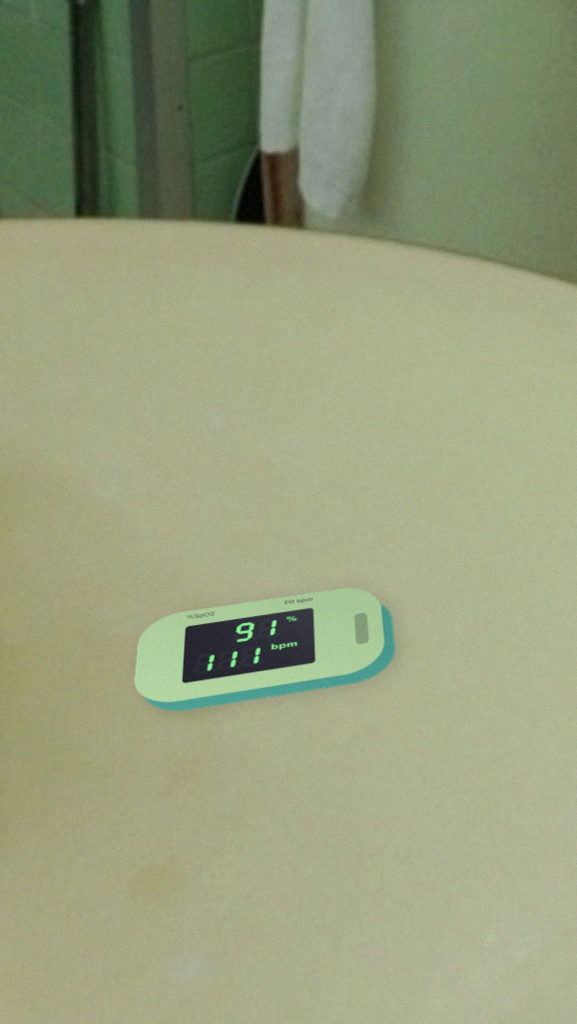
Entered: 111 bpm
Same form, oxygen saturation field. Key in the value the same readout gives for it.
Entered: 91 %
